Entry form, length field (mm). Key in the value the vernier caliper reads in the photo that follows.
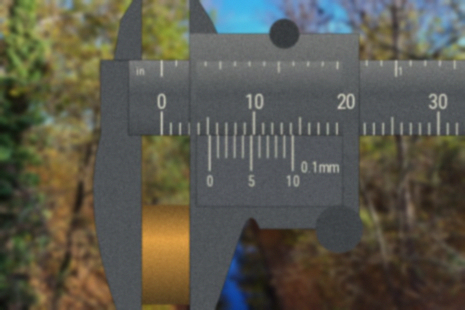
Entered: 5.2 mm
